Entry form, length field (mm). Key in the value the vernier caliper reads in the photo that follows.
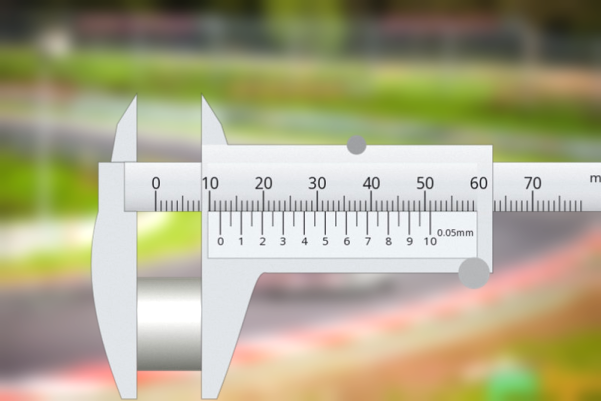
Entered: 12.0 mm
